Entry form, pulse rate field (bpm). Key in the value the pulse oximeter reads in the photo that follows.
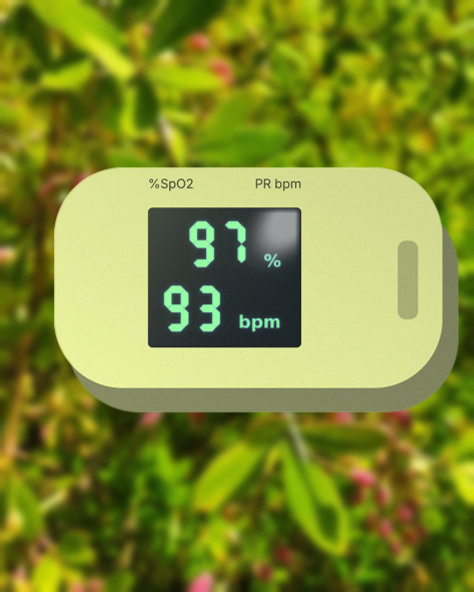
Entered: 93 bpm
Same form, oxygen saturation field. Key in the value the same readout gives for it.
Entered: 97 %
